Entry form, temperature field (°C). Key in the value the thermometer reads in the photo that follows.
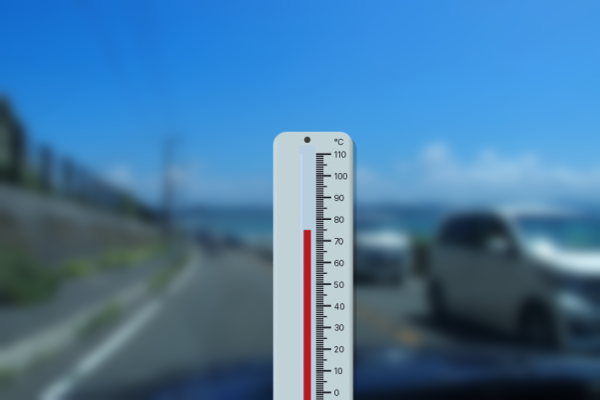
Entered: 75 °C
